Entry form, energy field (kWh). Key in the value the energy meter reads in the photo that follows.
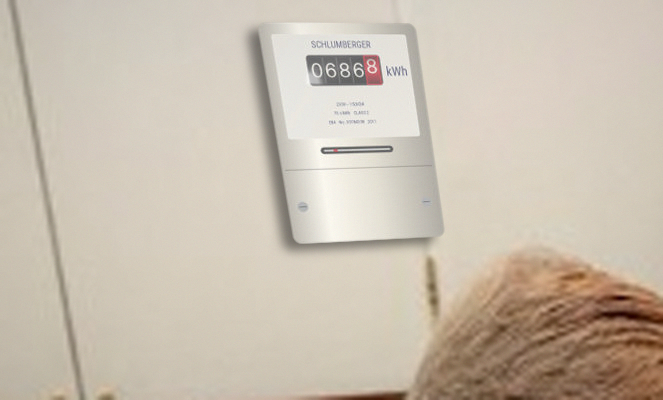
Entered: 686.8 kWh
